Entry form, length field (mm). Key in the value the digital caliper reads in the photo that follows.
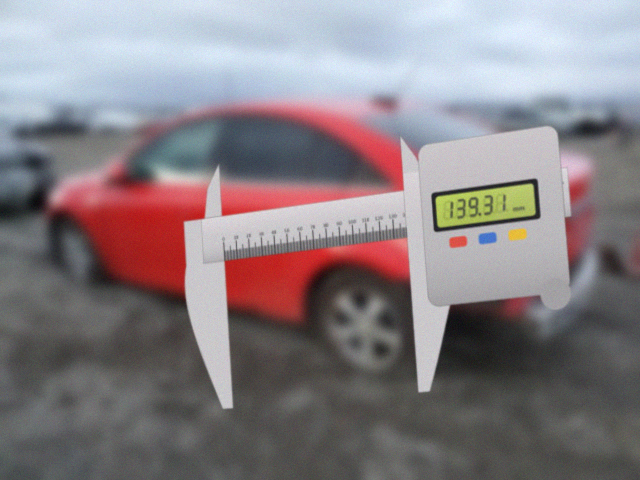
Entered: 139.31 mm
